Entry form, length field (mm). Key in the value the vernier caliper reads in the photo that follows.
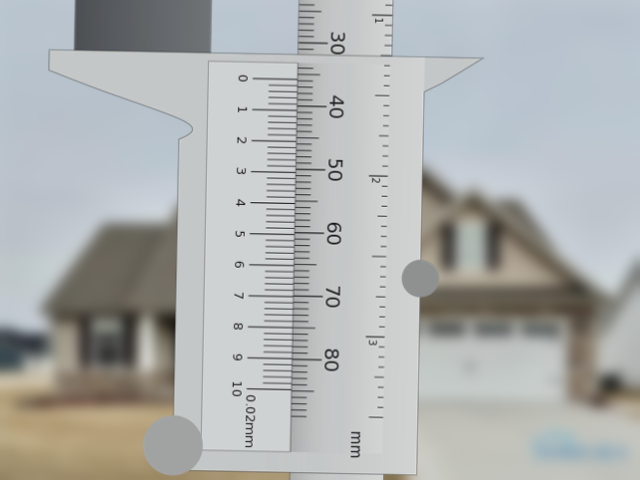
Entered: 35.8 mm
